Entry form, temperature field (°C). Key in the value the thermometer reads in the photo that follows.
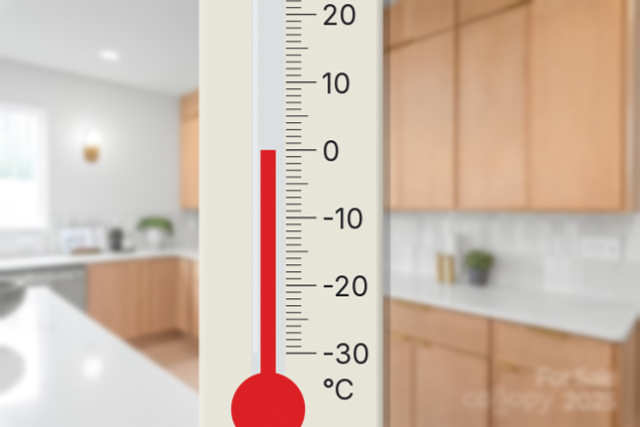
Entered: 0 °C
